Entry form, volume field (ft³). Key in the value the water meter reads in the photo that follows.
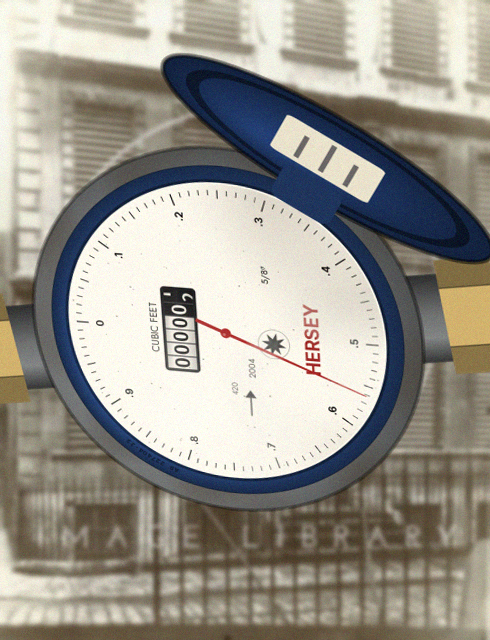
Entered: 1.56 ft³
